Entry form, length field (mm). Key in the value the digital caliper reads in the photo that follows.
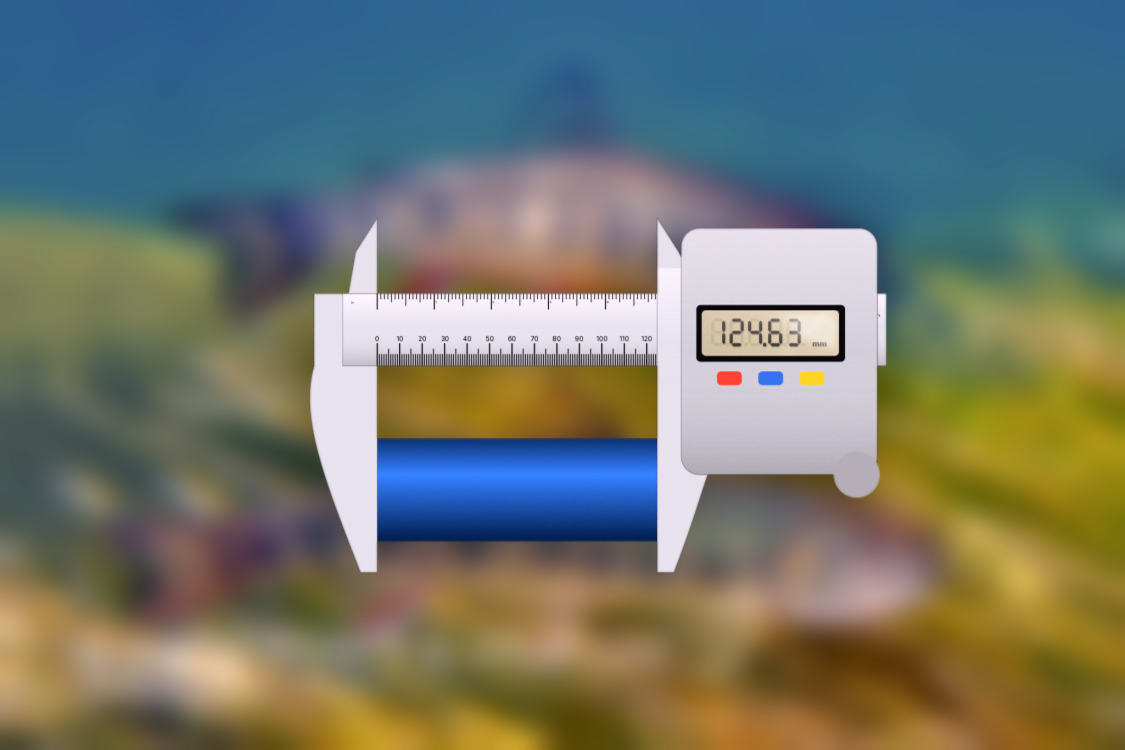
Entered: 124.63 mm
